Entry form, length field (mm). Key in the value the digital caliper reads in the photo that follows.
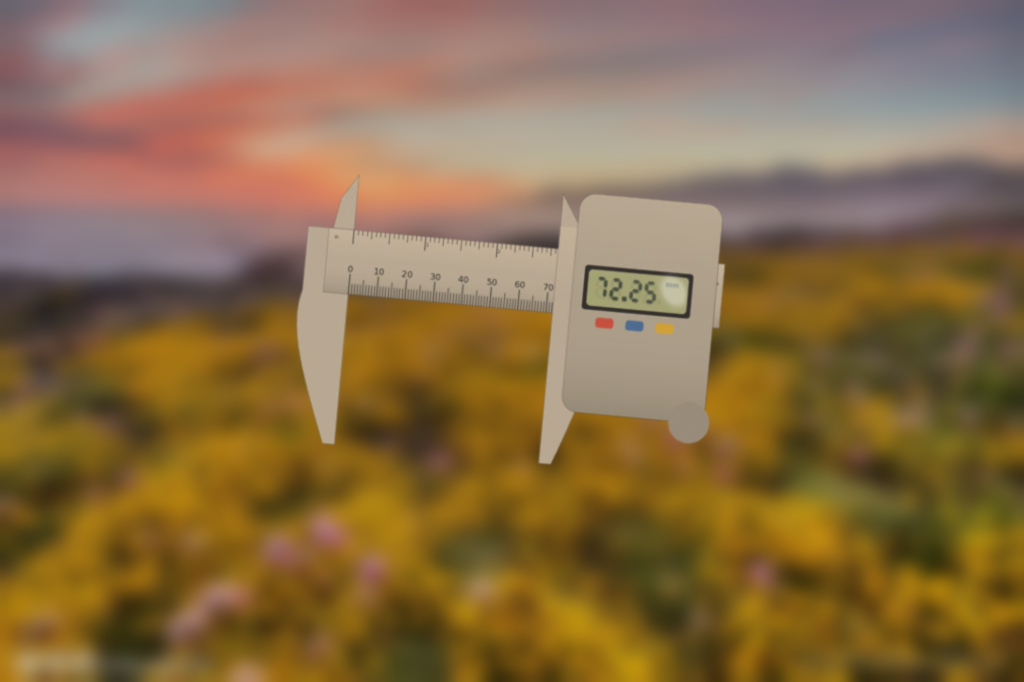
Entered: 72.25 mm
